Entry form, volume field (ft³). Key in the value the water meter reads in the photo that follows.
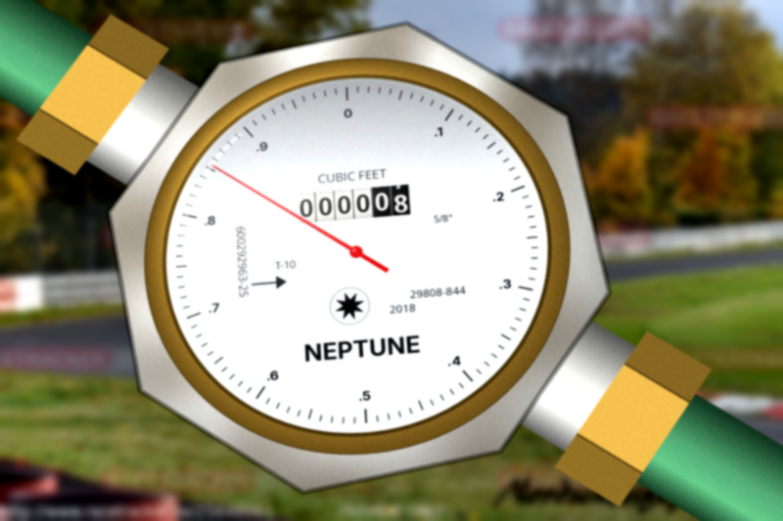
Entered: 7.85 ft³
